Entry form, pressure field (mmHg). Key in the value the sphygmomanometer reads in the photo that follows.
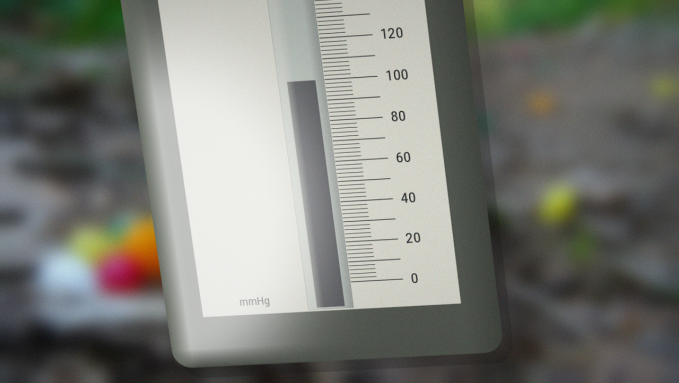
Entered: 100 mmHg
